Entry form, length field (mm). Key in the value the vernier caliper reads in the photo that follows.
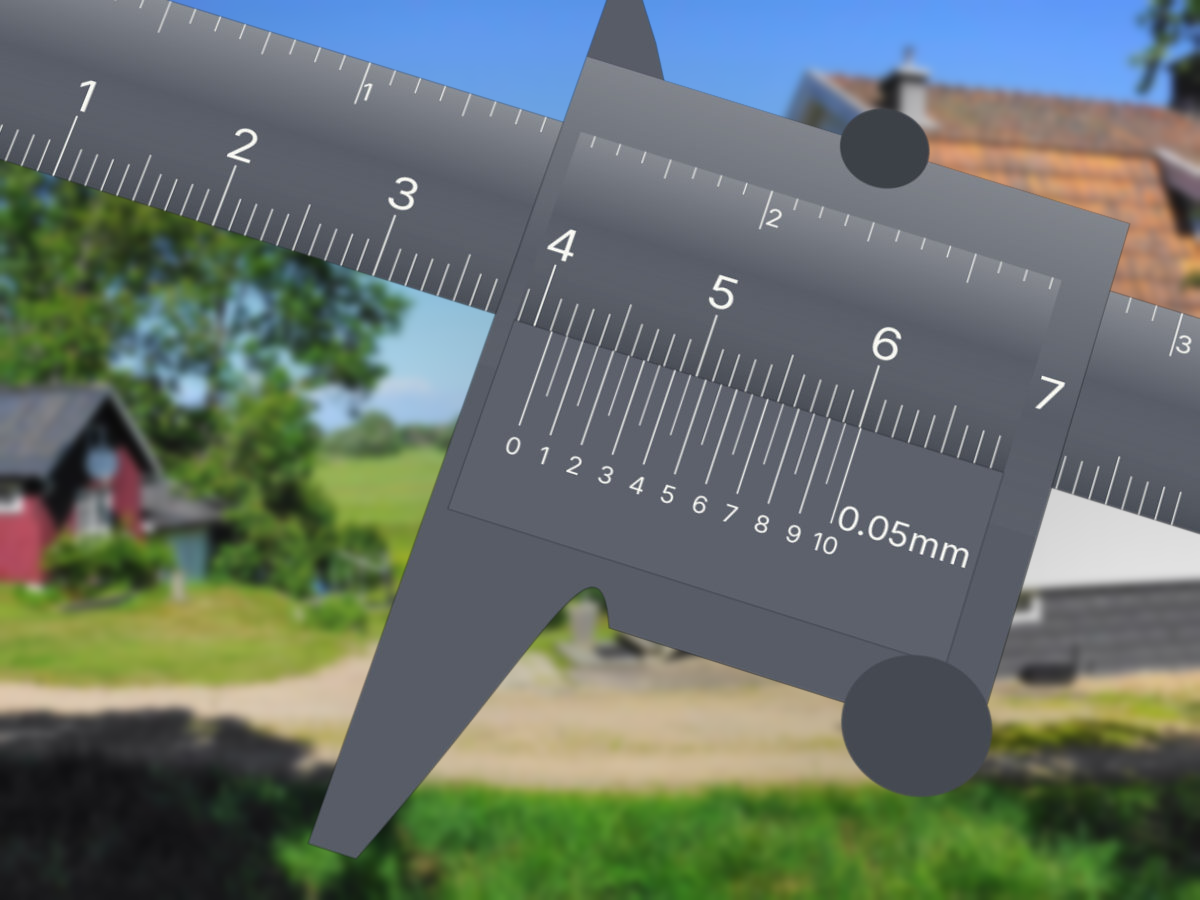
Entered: 41.1 mm
